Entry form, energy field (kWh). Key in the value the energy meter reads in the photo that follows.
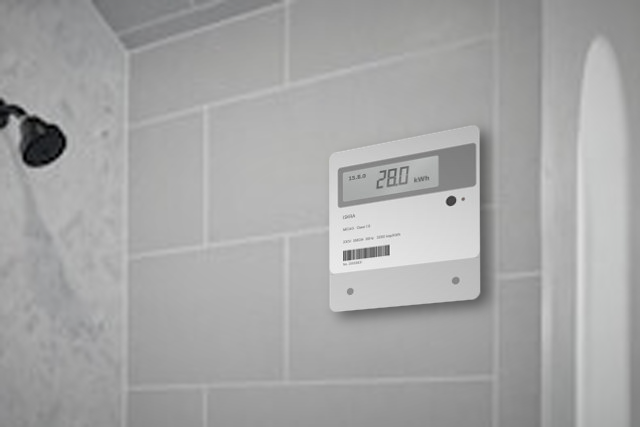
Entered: 28.0 kWh
